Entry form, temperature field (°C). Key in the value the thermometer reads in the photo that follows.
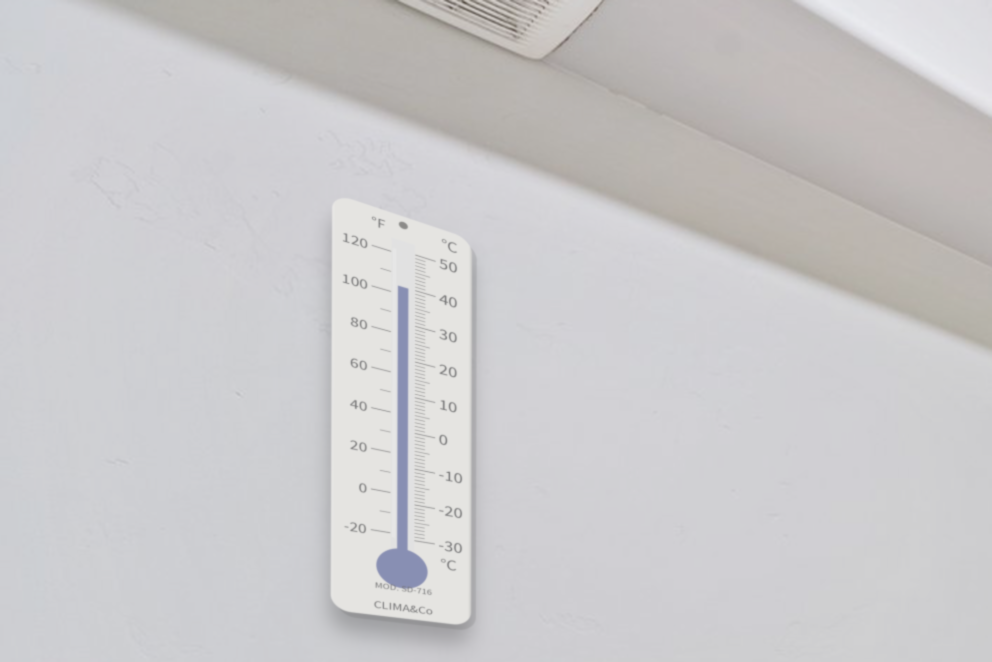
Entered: 40 °C
